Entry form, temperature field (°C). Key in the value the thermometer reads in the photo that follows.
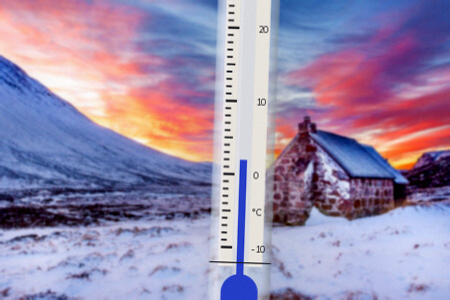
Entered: 2 °C
